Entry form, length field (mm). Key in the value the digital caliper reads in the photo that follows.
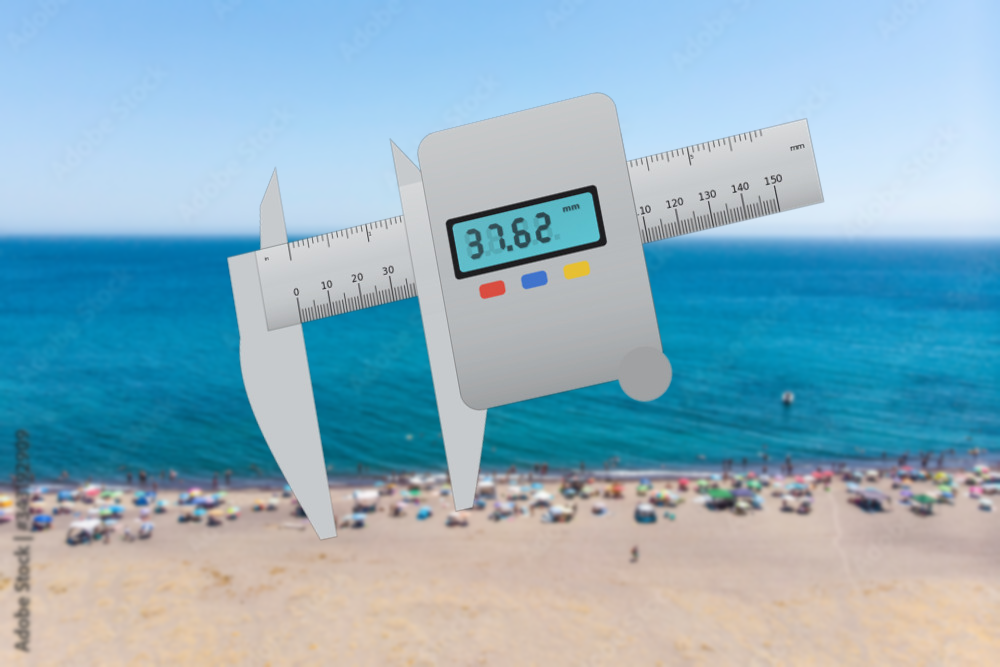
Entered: 37.62 mm
